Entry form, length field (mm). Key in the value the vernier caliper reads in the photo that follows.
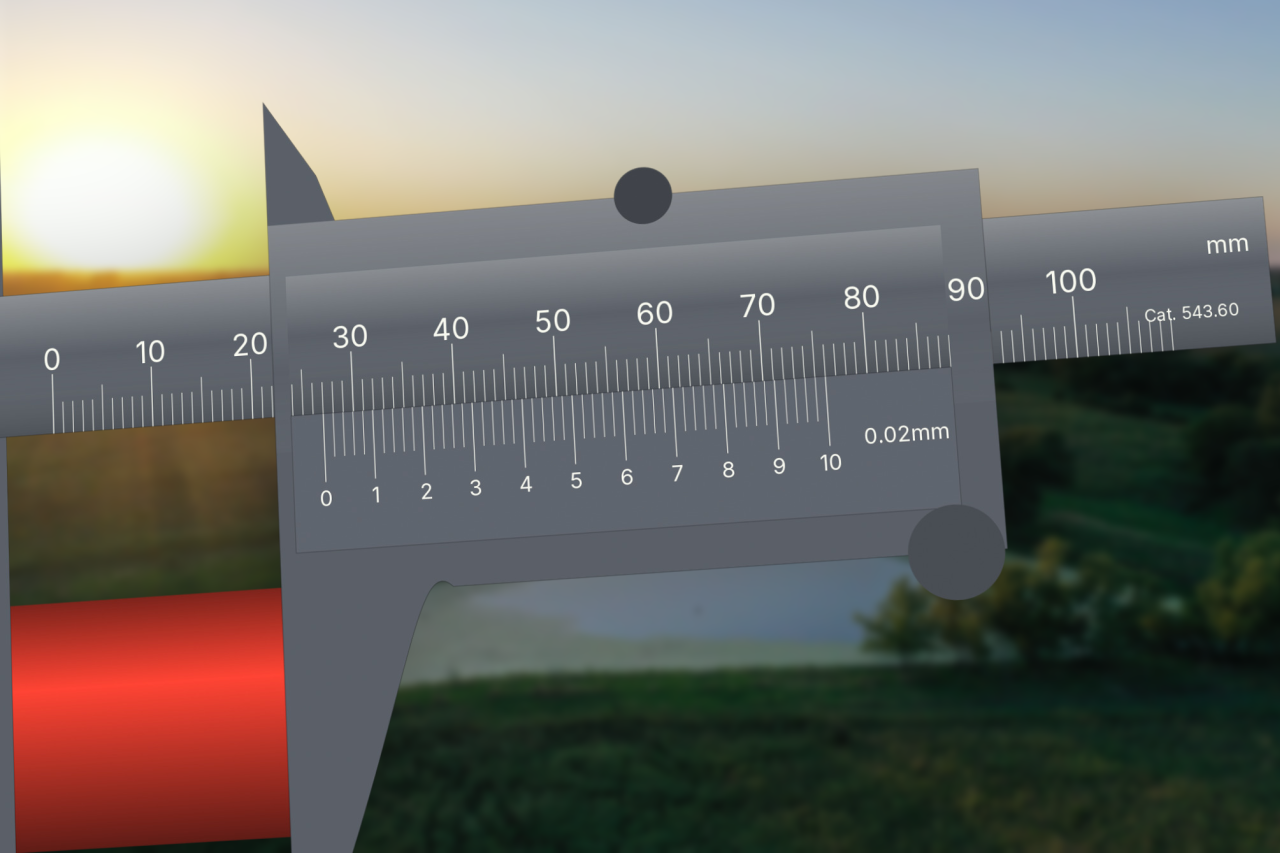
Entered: 27.0 mm
